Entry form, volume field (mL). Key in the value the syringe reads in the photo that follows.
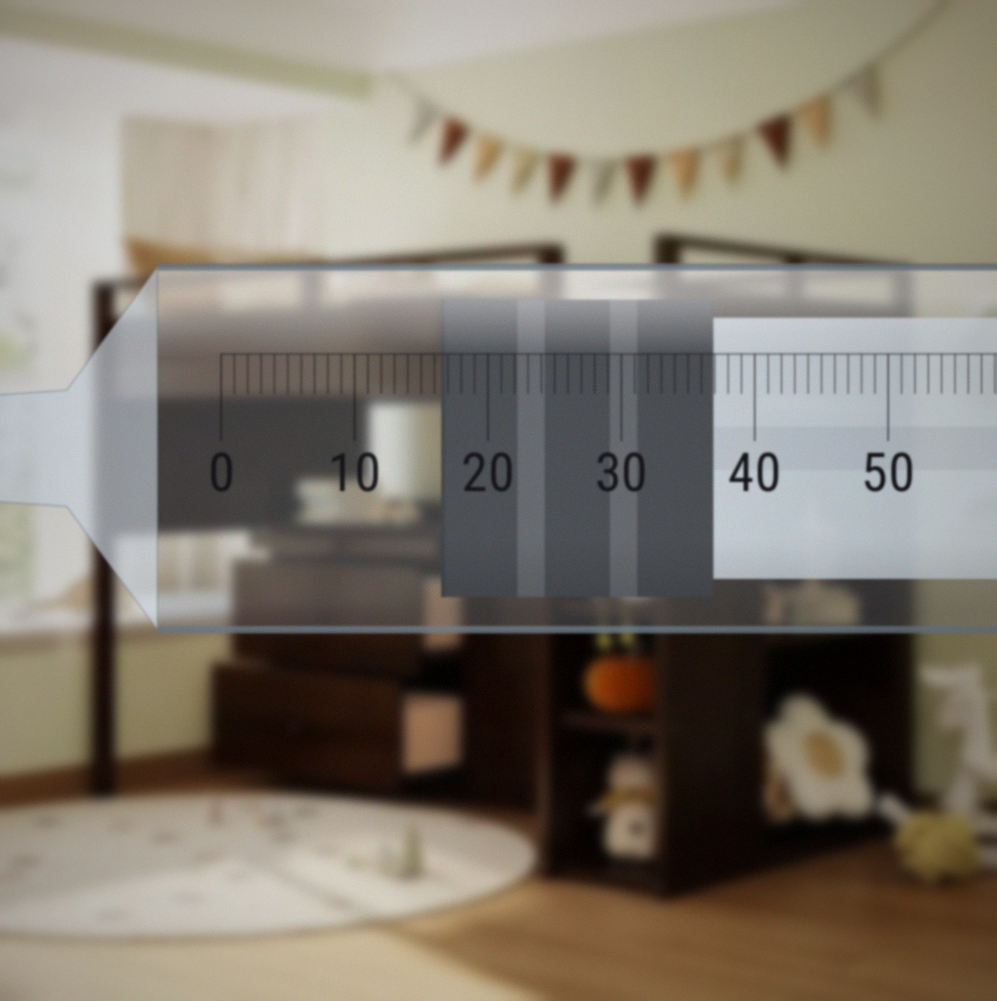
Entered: 16.5 mL
